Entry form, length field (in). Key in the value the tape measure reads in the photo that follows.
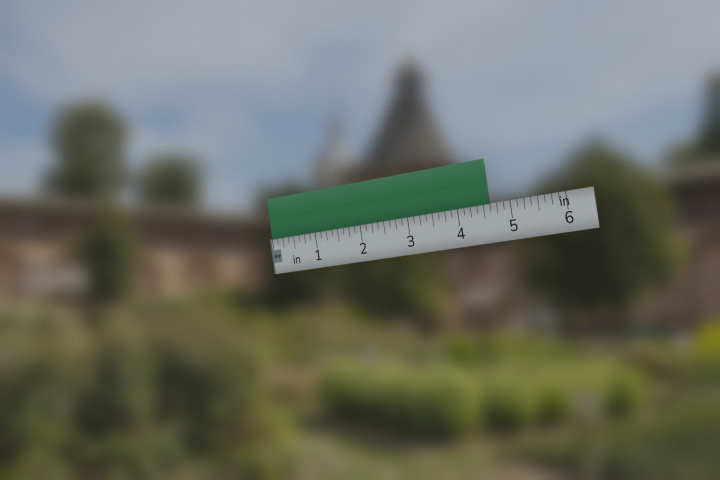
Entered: 4.625 in
